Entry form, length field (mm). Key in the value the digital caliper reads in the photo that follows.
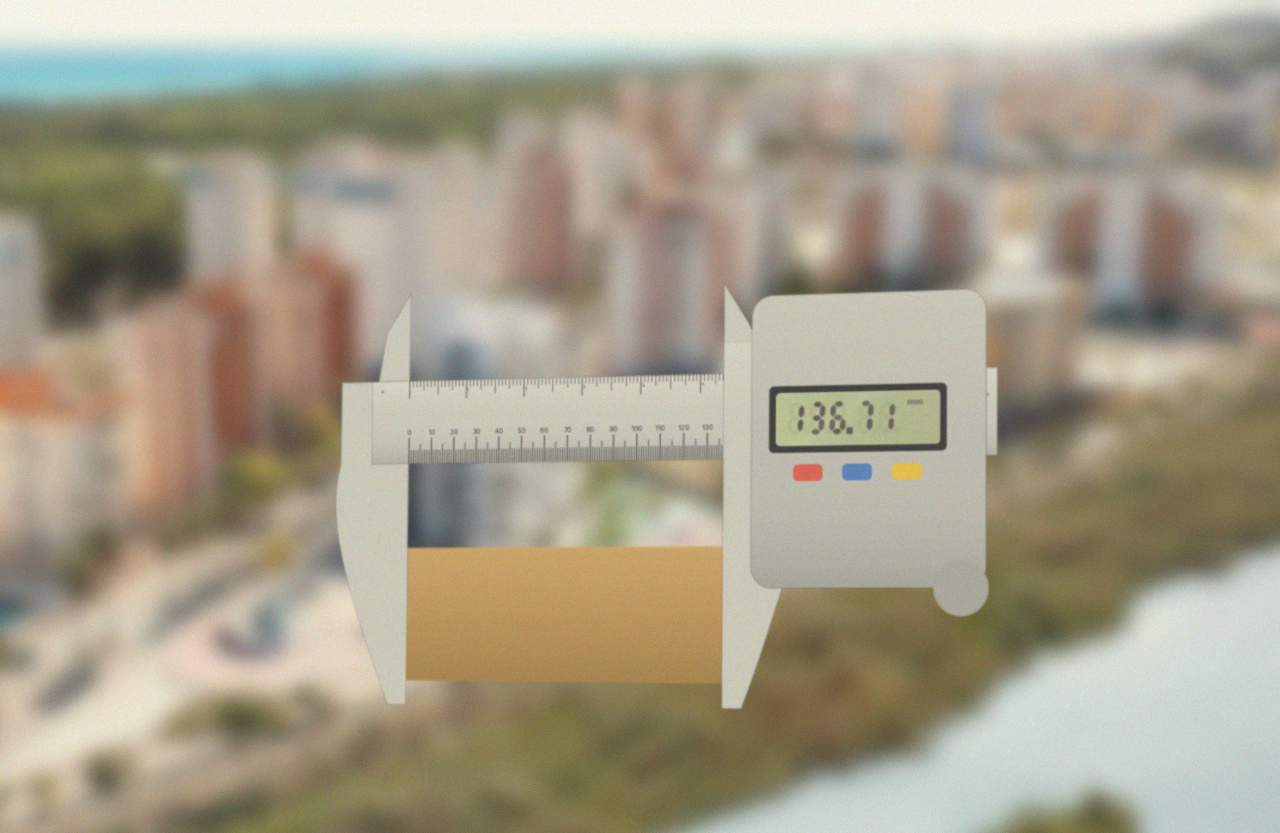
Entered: 136.71 mm
